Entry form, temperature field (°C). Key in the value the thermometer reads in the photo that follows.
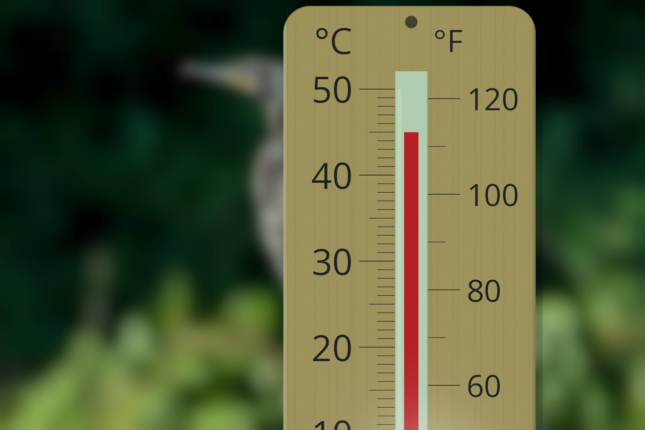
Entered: 45 °C
